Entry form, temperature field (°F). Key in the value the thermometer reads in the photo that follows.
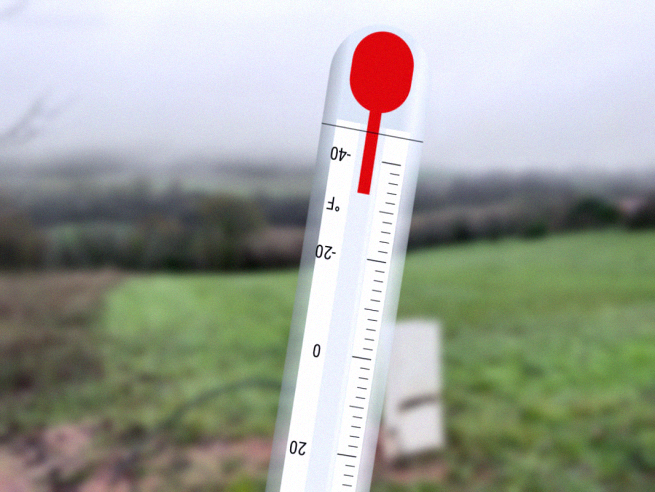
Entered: -33 °F
